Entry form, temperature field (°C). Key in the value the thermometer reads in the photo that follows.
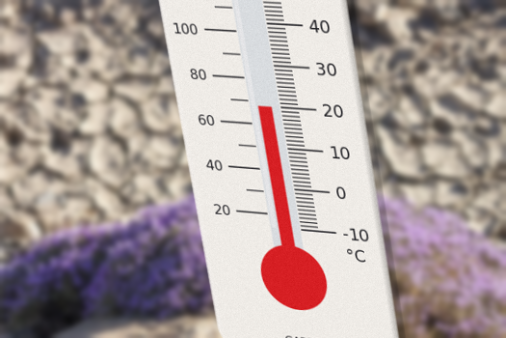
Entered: 20 °C
